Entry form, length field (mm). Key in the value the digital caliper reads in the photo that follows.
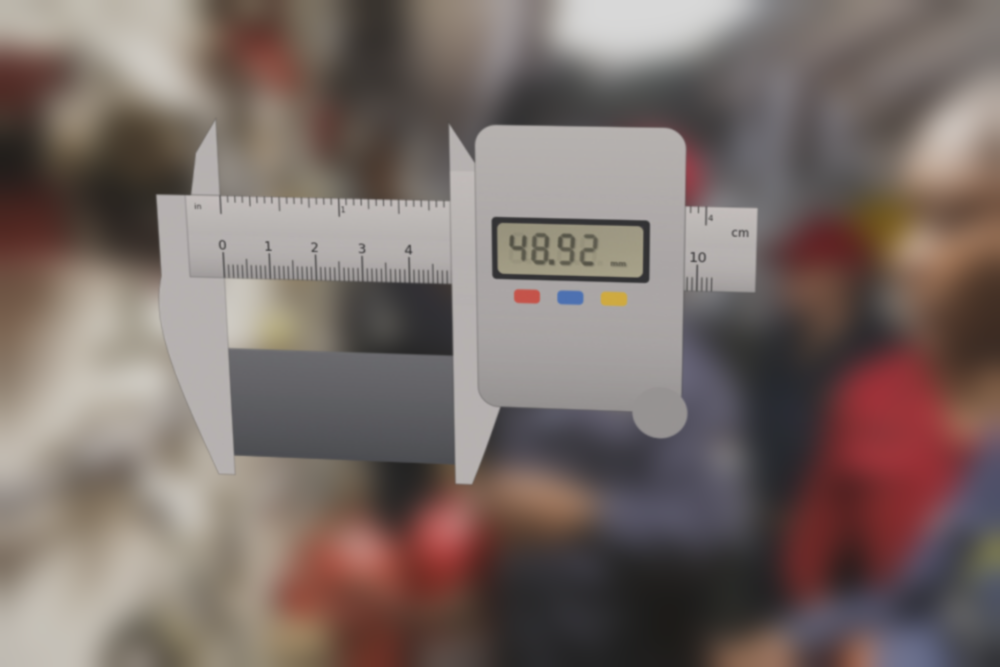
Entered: 48.92 mm
